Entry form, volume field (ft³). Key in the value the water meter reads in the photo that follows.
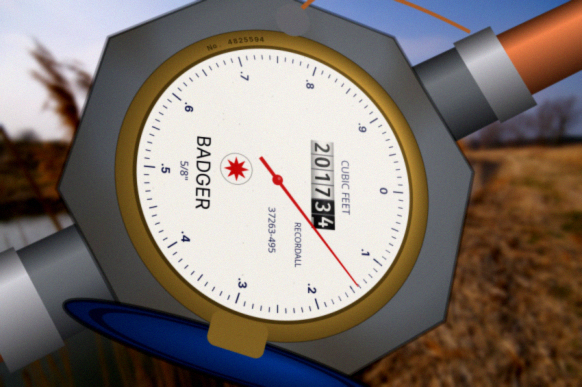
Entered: 201734.14 ft³
